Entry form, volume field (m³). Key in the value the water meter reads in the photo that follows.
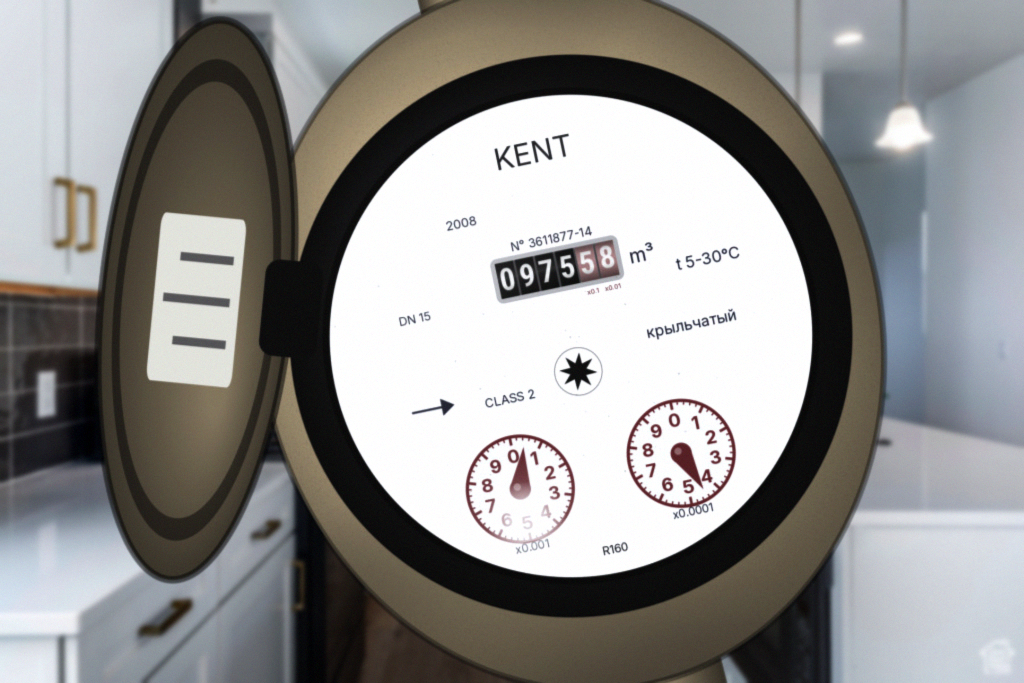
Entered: 975.5804 m³
